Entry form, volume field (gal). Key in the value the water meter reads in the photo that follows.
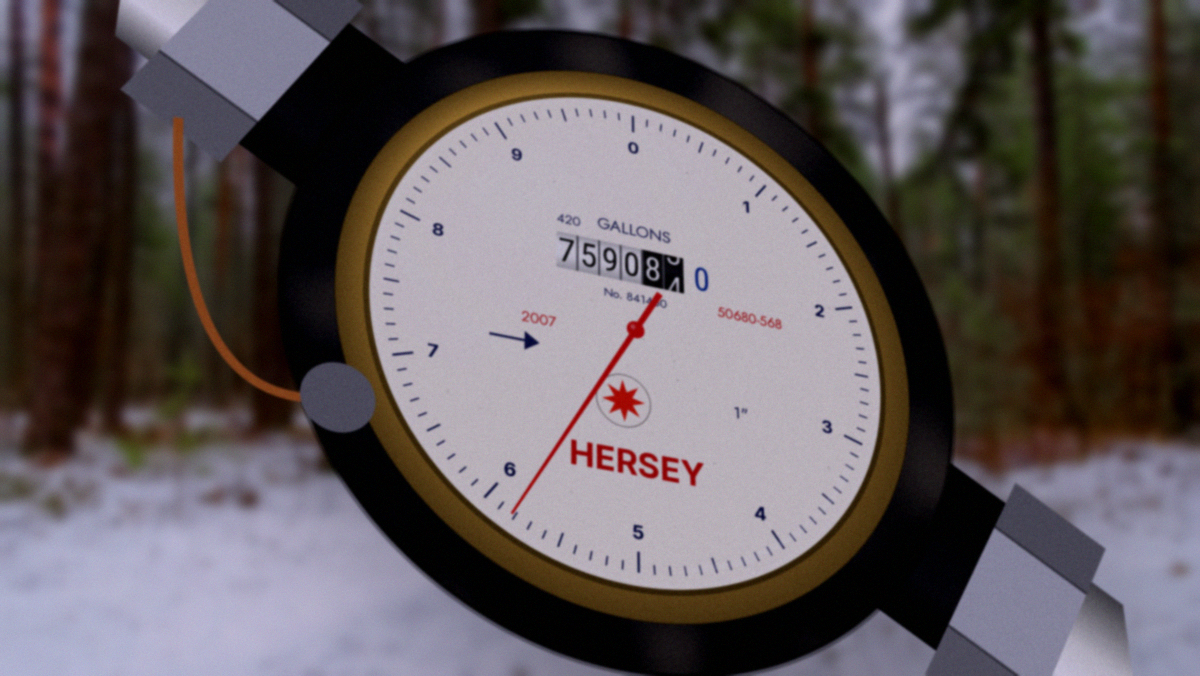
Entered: 7590835.8 gal
